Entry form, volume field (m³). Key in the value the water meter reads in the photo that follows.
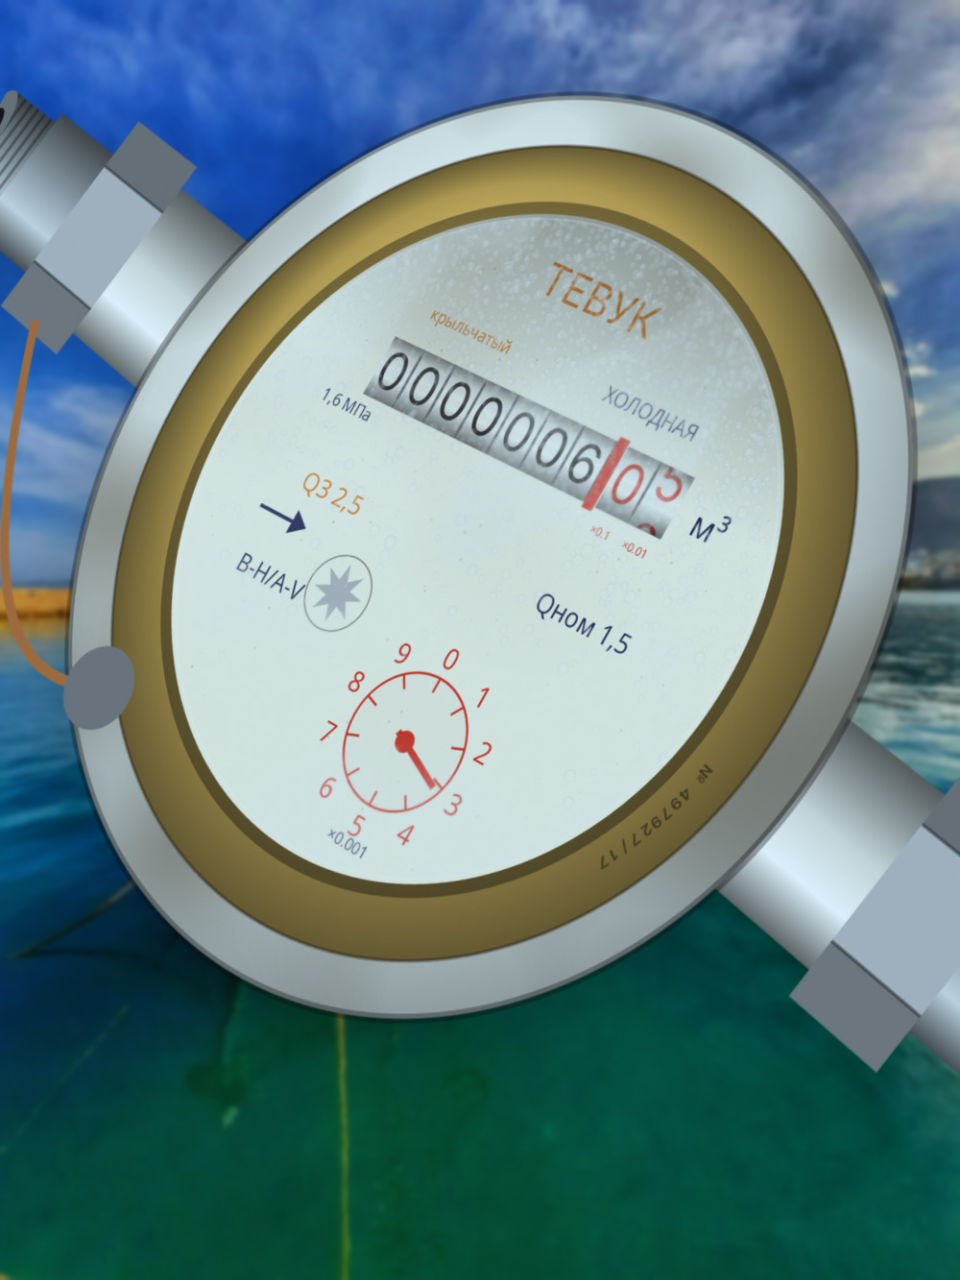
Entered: 6.053 m³
